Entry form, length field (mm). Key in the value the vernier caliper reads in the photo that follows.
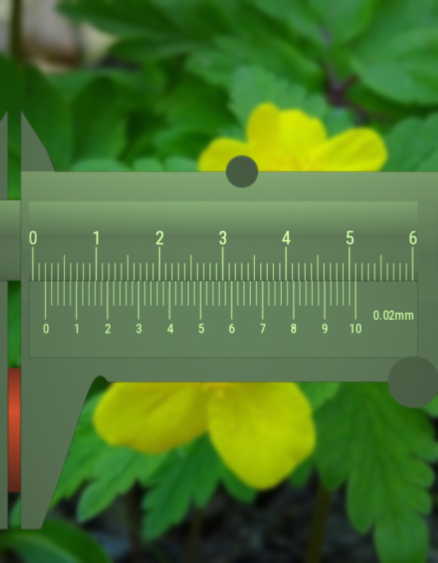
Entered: 2.0 mm
